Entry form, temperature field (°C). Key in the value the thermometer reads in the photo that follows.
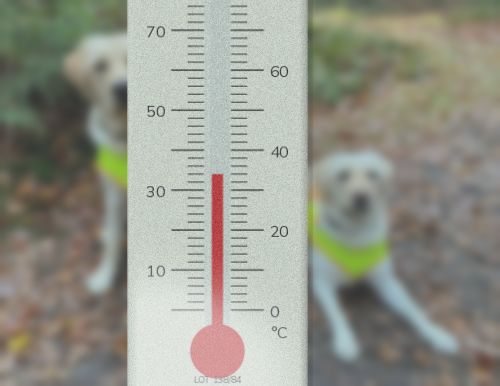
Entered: 34 °C
